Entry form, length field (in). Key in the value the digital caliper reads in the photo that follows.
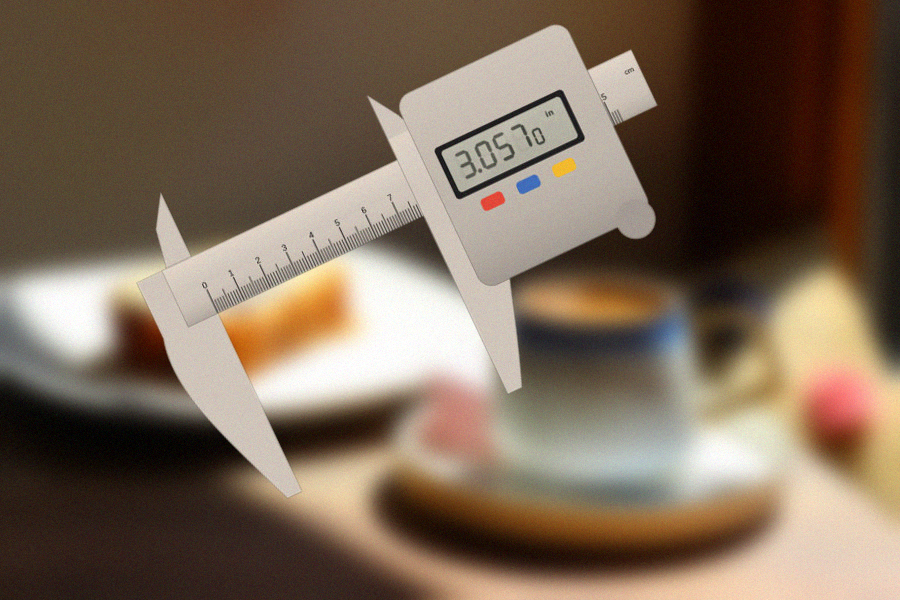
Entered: 3.0570 in
